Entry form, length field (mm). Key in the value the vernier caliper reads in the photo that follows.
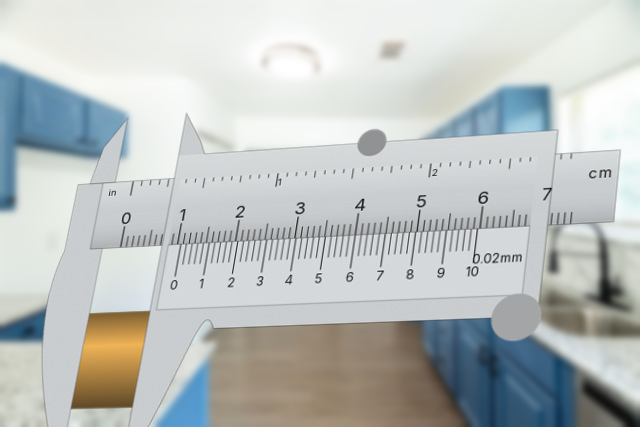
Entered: 10.6 mm
